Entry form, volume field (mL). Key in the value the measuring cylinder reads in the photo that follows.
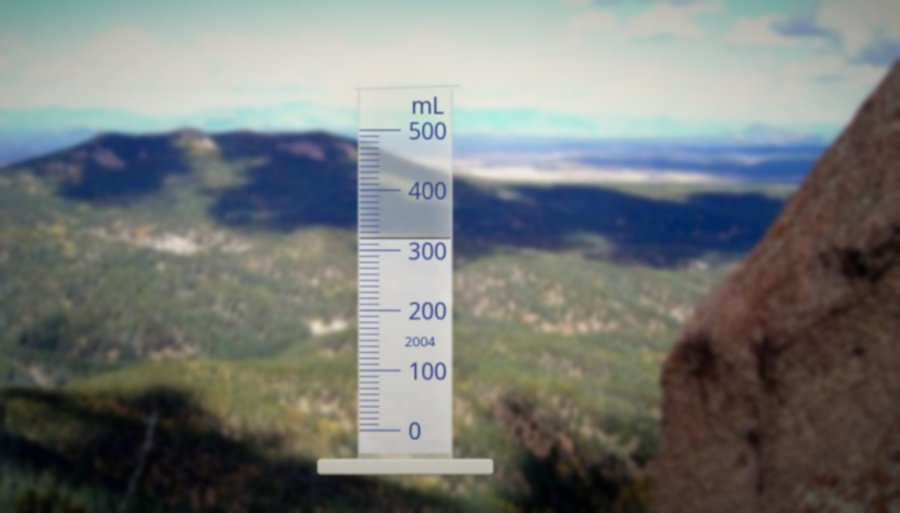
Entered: 320 mL
